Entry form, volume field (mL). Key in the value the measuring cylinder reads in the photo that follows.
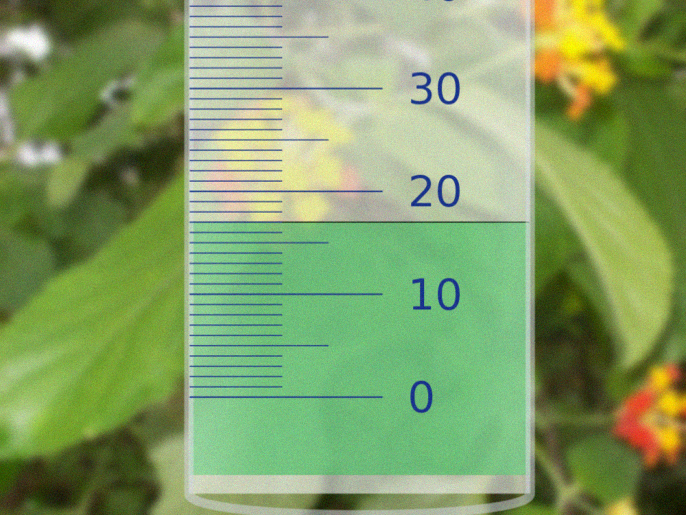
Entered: 17 mL
